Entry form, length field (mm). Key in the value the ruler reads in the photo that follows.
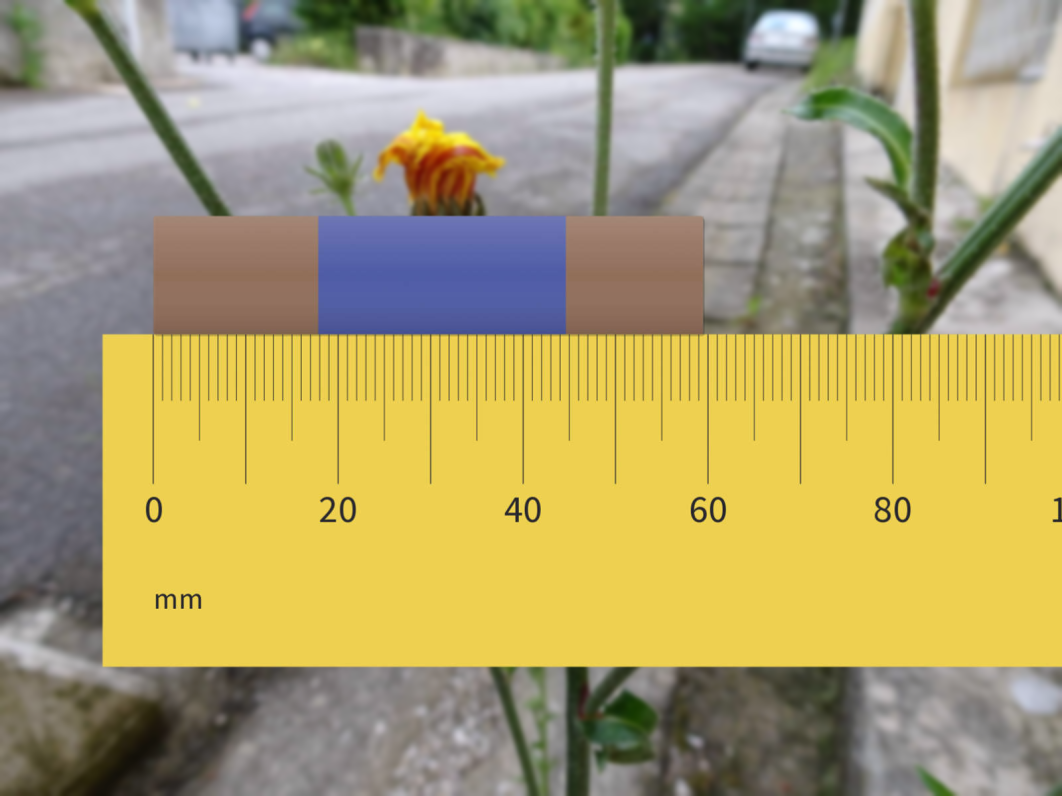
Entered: 59.5 mm
